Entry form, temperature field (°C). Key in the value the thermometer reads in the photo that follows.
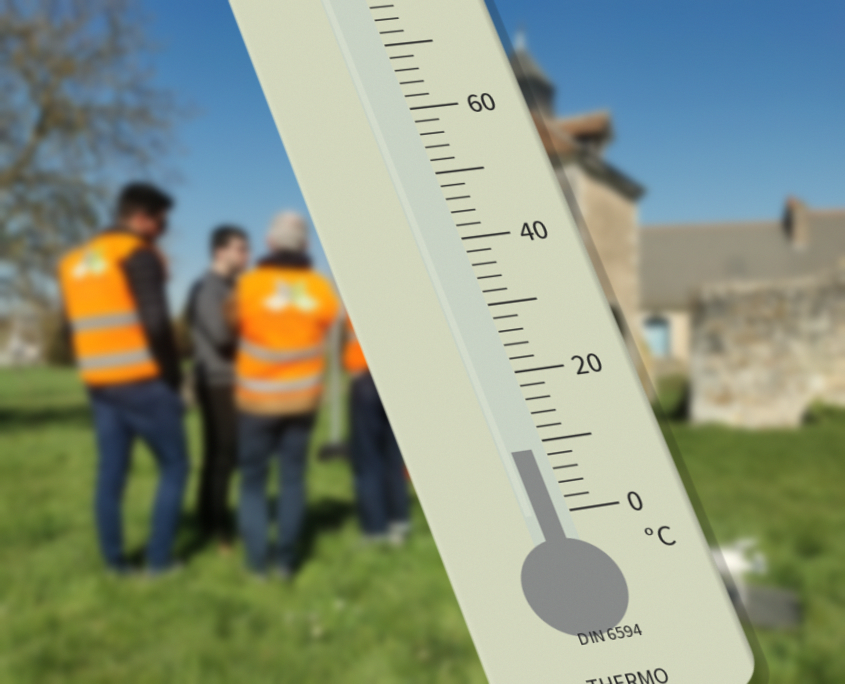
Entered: 9 °C
